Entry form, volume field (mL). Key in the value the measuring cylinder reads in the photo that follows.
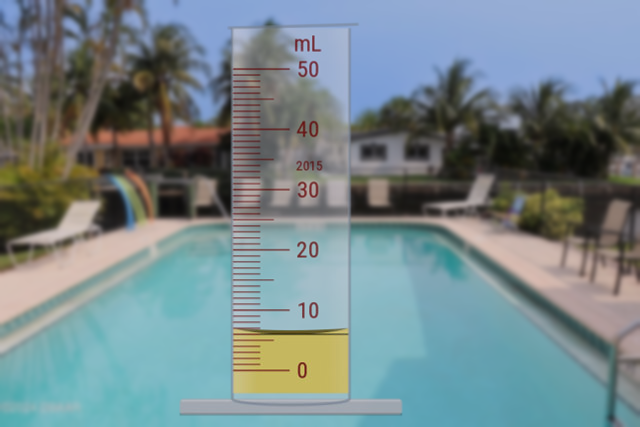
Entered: 6 mL
